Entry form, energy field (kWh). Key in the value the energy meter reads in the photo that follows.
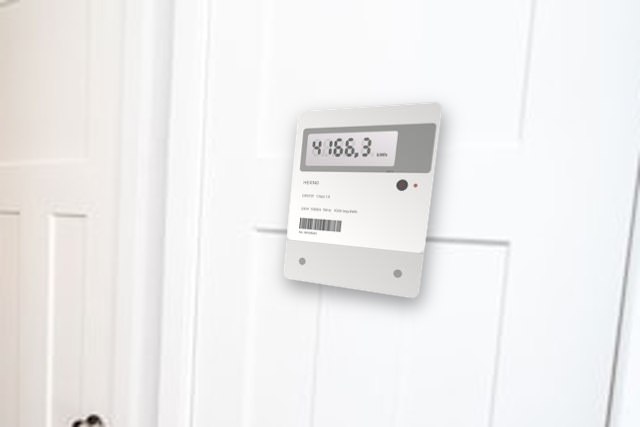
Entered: 4166.3 kWh
